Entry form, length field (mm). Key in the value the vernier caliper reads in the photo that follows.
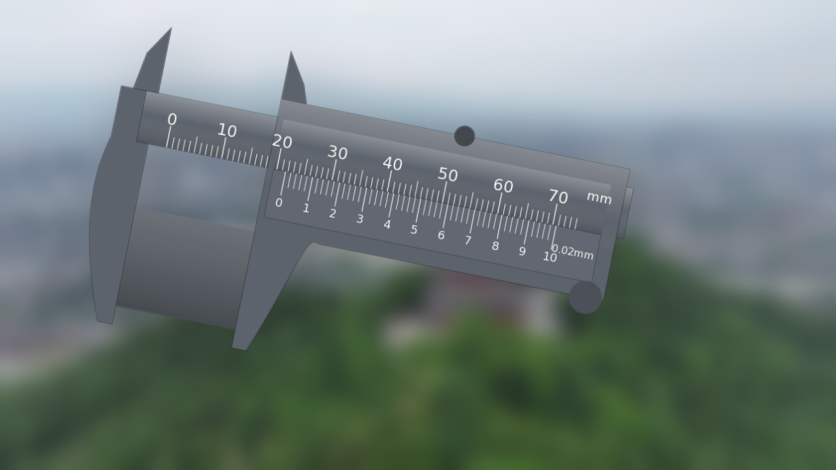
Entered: 21.6 mm
